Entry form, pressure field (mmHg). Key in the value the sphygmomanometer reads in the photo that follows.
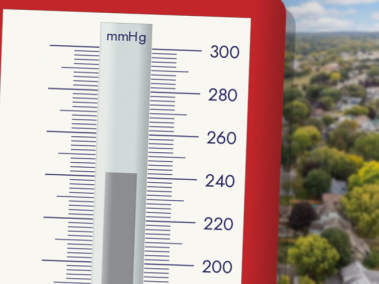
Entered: 242 mmHg
